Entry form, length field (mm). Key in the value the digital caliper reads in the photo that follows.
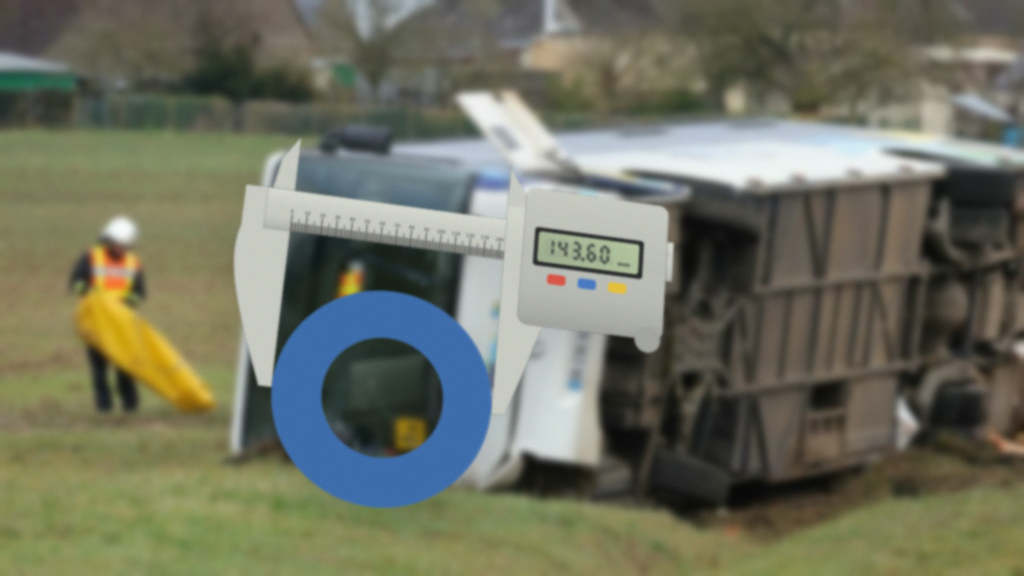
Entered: 143.60 mm
